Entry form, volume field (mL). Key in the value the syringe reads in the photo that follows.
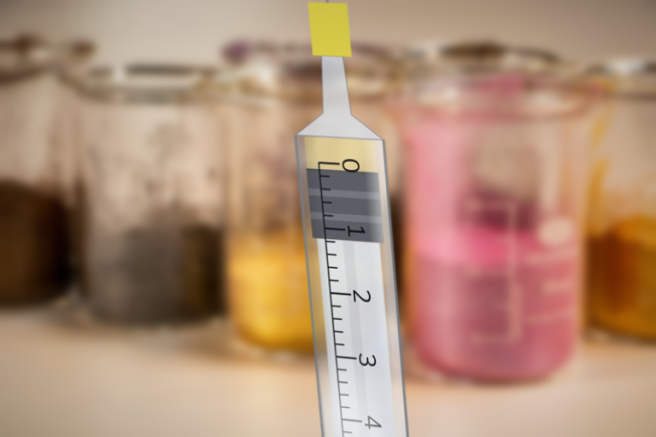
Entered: 0.1 mL
